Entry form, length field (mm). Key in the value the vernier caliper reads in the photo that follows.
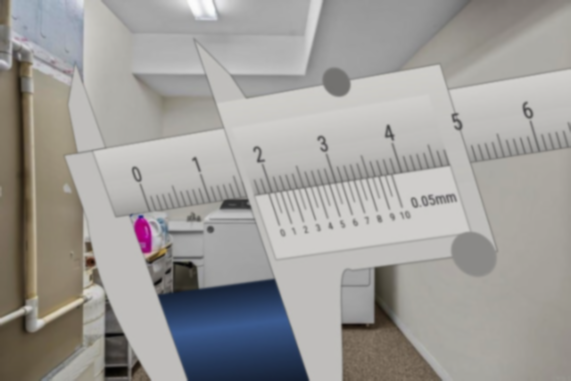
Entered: 19.5 mm
